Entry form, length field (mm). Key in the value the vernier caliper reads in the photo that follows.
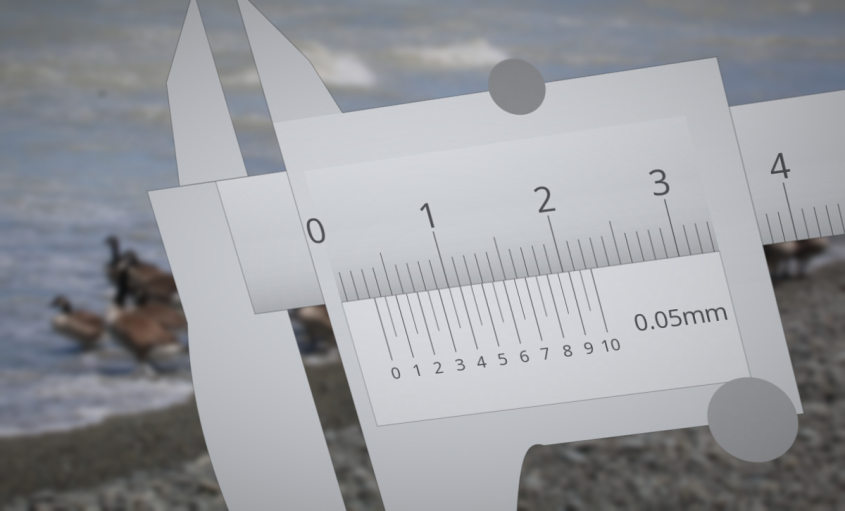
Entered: 3.4 mm
